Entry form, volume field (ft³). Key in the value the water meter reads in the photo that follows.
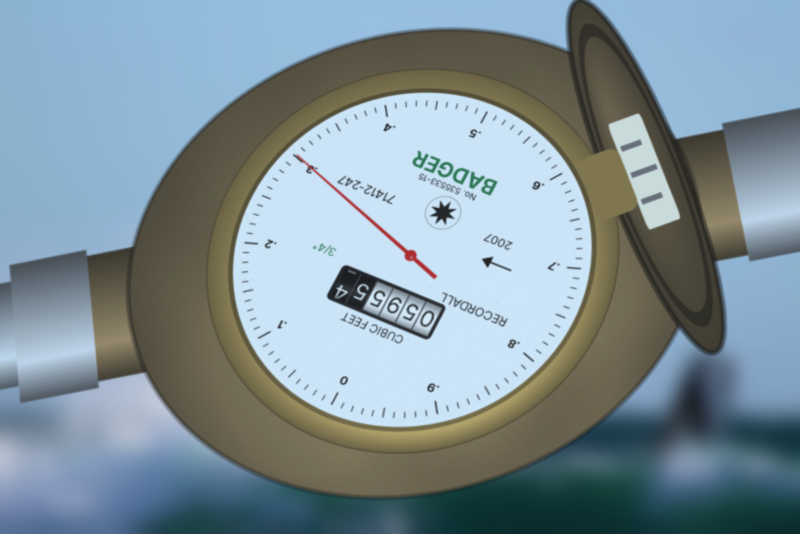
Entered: 59554.30 ft³
